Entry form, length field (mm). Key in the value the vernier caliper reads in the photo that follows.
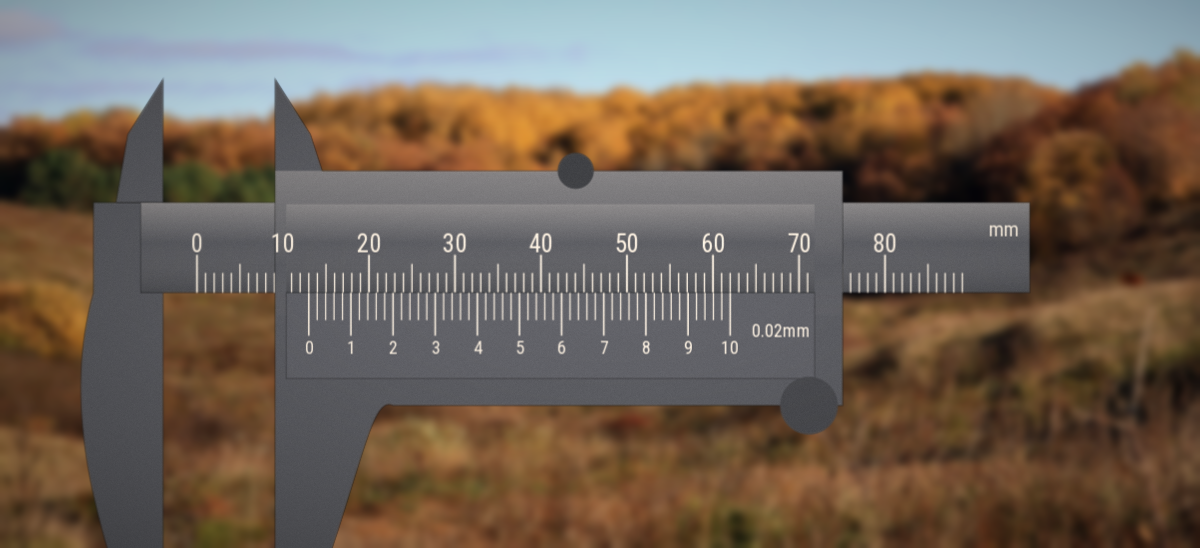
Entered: 13.0 mm
